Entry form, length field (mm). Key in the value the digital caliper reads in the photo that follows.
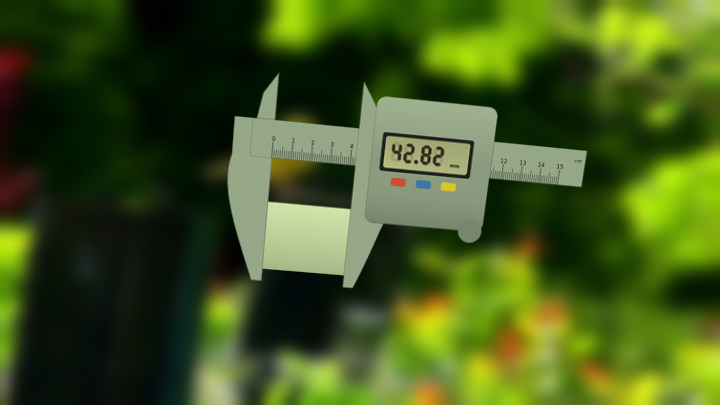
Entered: 42.82 mm
